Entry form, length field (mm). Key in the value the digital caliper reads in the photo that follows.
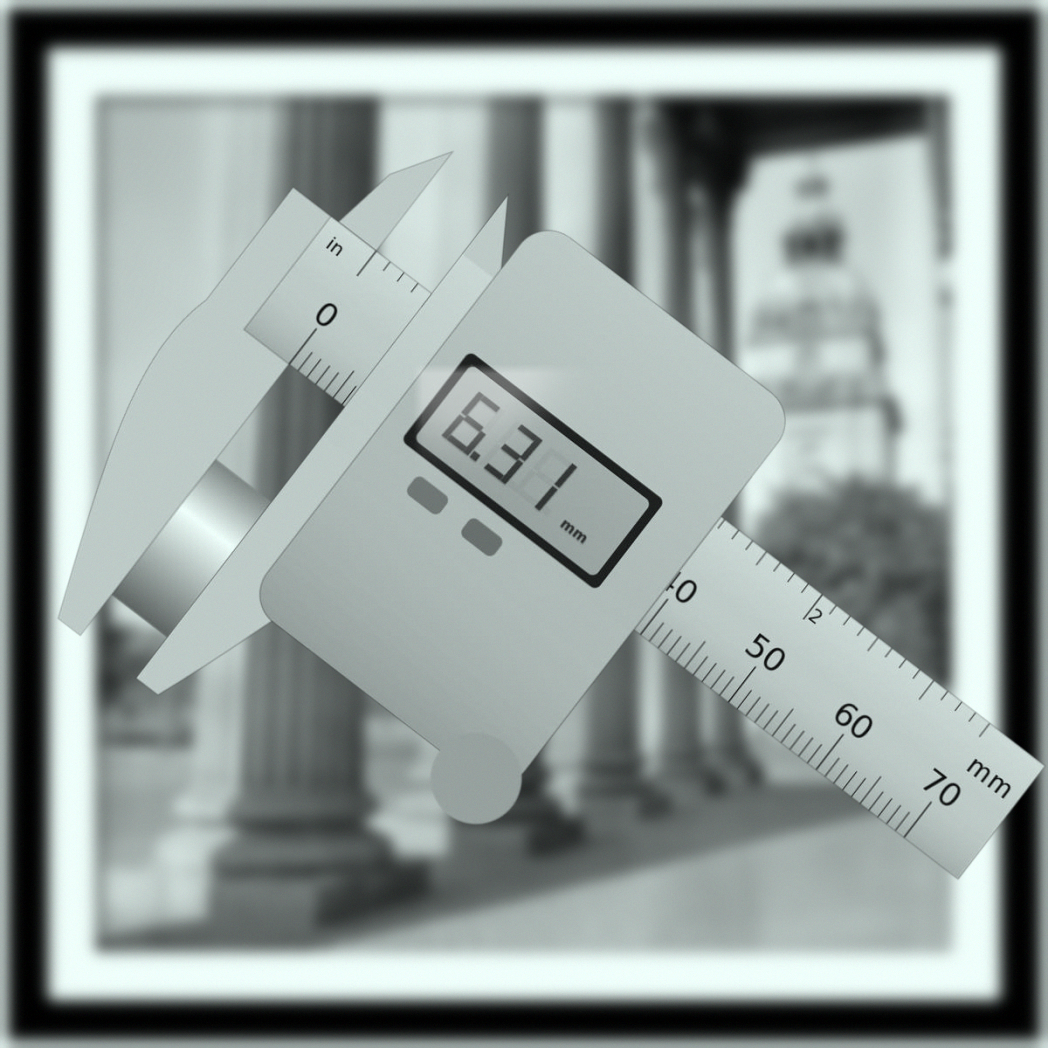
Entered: 6.31 mm
